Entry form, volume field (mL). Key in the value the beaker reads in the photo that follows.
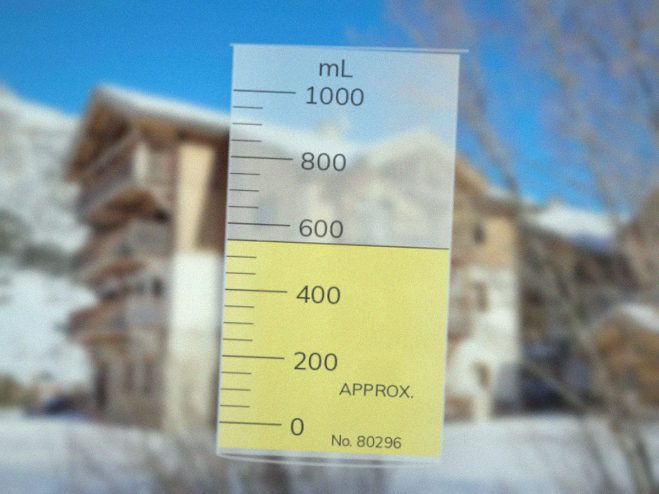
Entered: 550 mL
